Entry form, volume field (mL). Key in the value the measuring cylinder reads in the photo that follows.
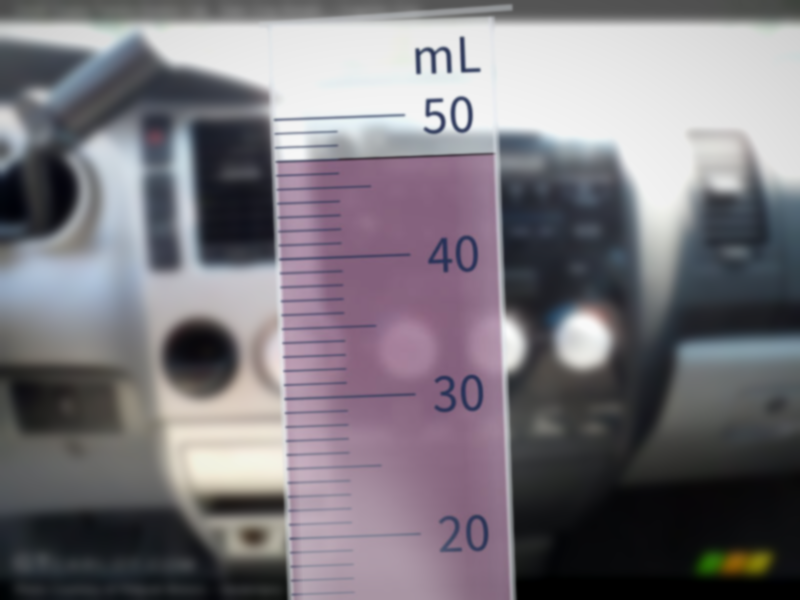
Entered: 47 mL
